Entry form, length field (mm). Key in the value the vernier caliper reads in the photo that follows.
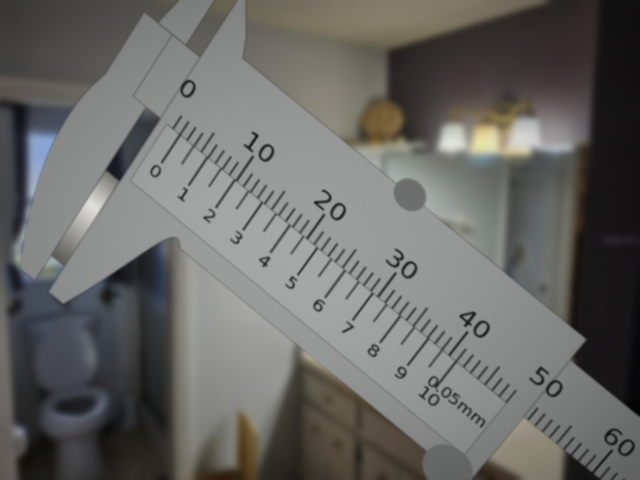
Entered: 2.0 mm
